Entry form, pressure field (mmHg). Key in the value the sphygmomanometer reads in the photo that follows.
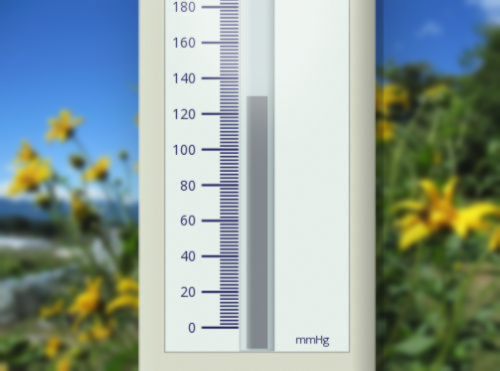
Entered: 130 mmHg
